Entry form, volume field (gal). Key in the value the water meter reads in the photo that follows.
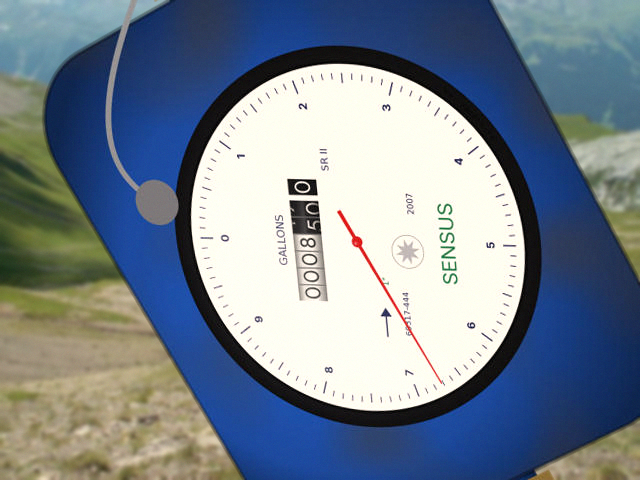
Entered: 8496.7 gal
